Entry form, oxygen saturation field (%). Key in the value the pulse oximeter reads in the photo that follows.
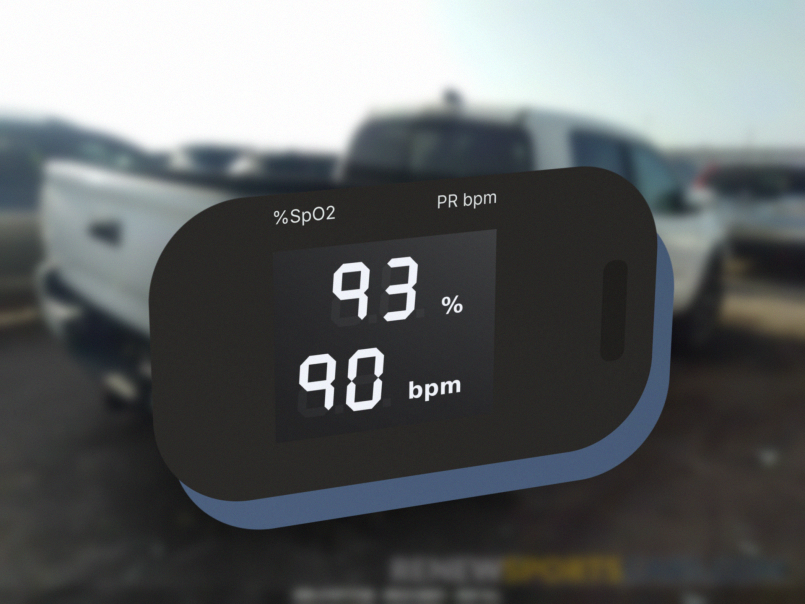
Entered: 93 %
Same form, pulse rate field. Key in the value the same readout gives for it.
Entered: 90 bpm
